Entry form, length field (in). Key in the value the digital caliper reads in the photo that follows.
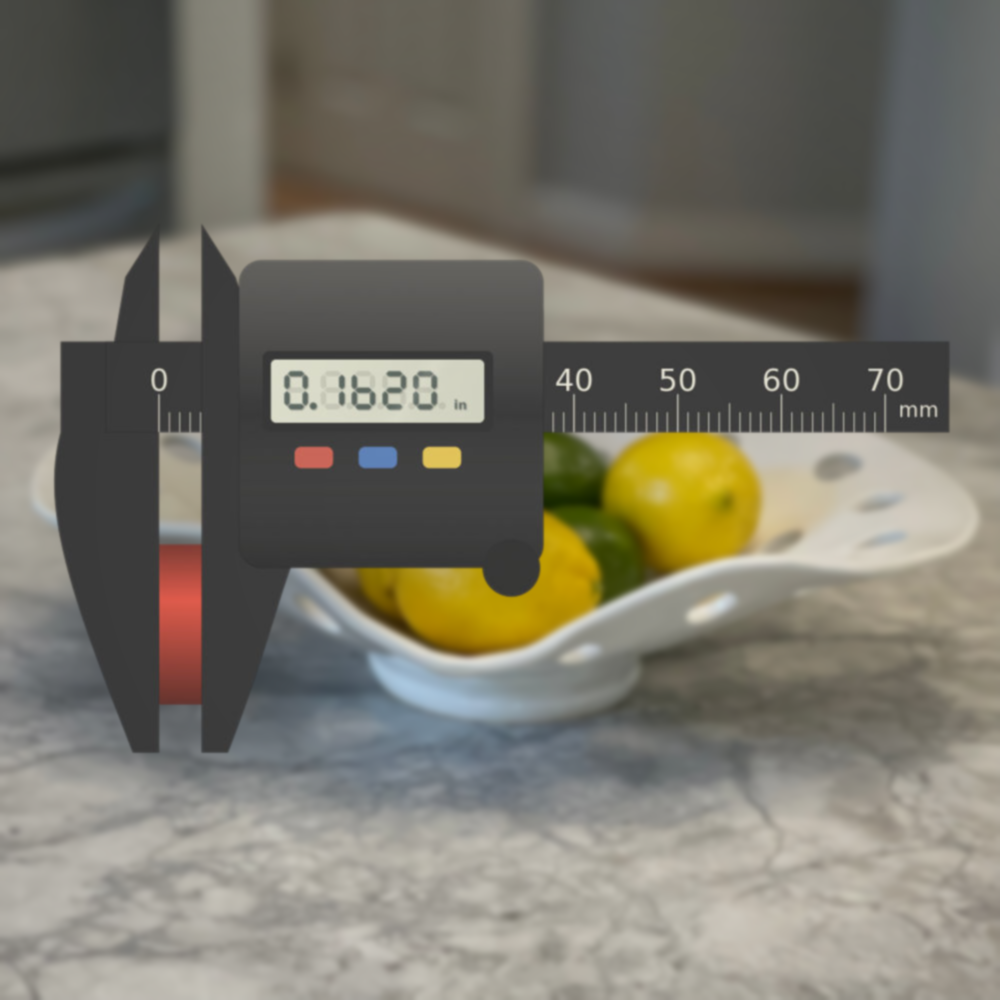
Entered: 0.1620 in
